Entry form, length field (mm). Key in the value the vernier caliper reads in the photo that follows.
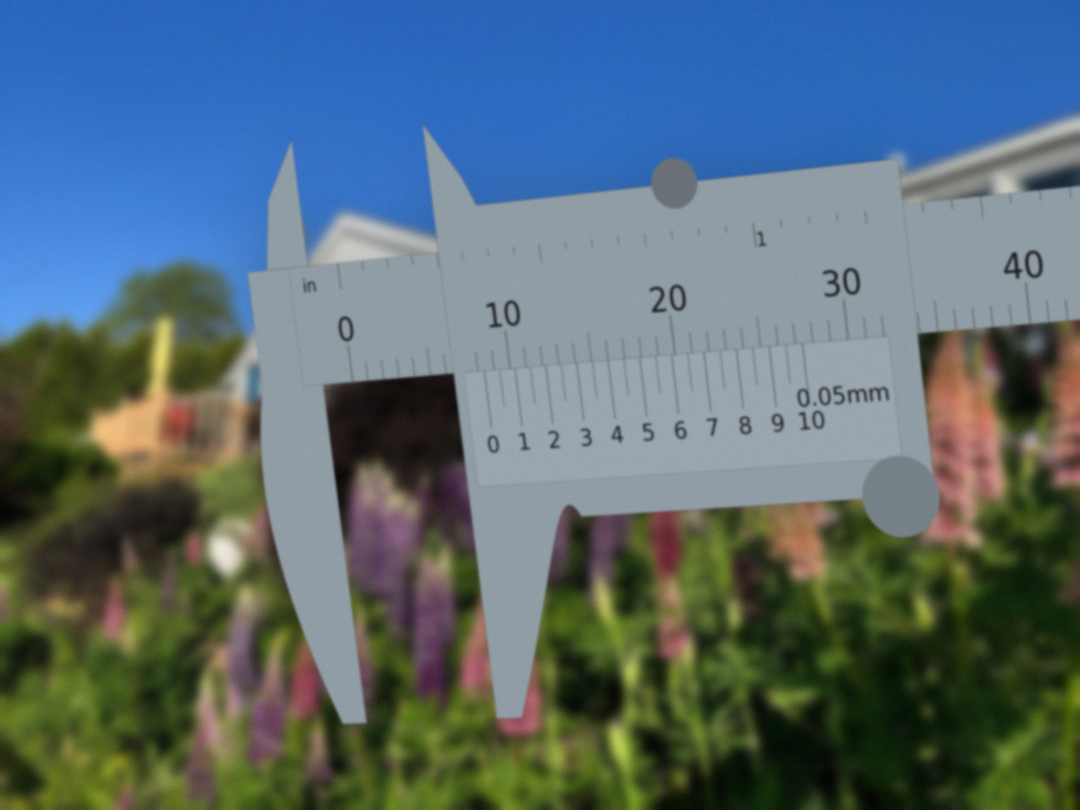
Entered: 8.4 mm
